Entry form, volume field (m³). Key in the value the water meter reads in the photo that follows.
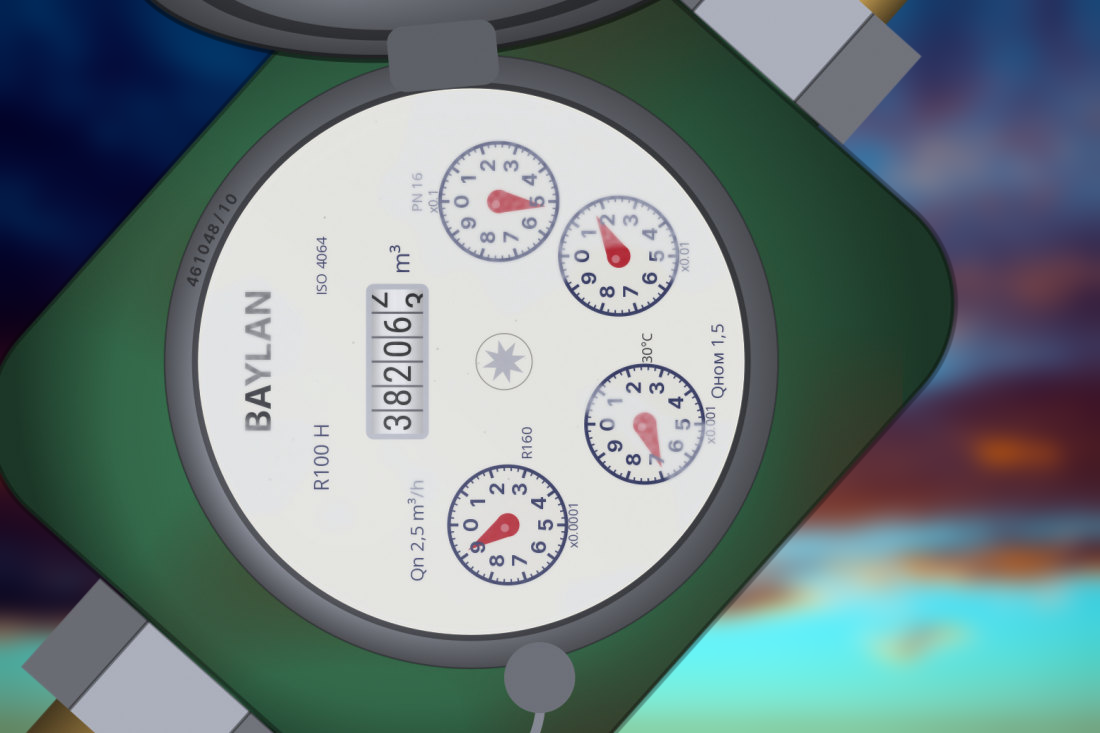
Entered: 382062.5169 m³
